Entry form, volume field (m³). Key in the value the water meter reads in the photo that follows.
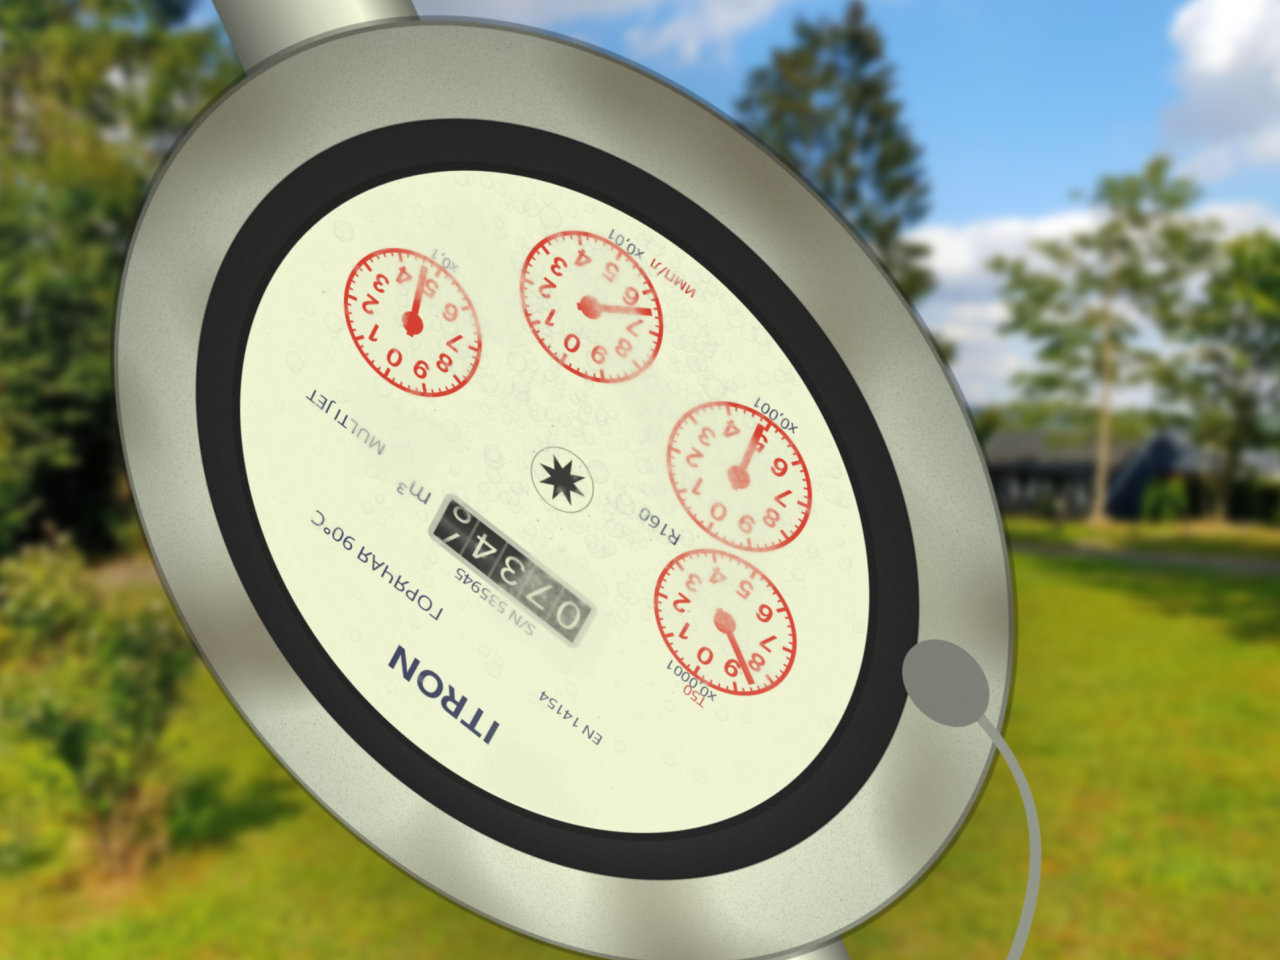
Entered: 7347.4648 m³
